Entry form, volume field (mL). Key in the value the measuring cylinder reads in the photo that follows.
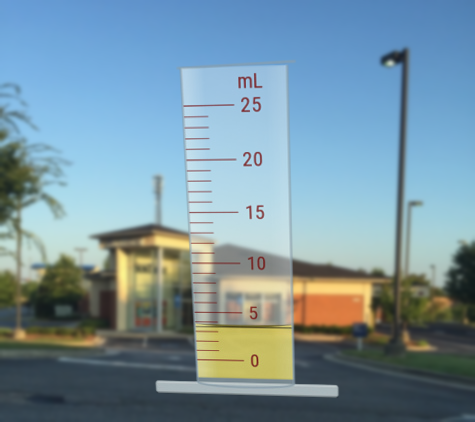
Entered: 3.5 mL
